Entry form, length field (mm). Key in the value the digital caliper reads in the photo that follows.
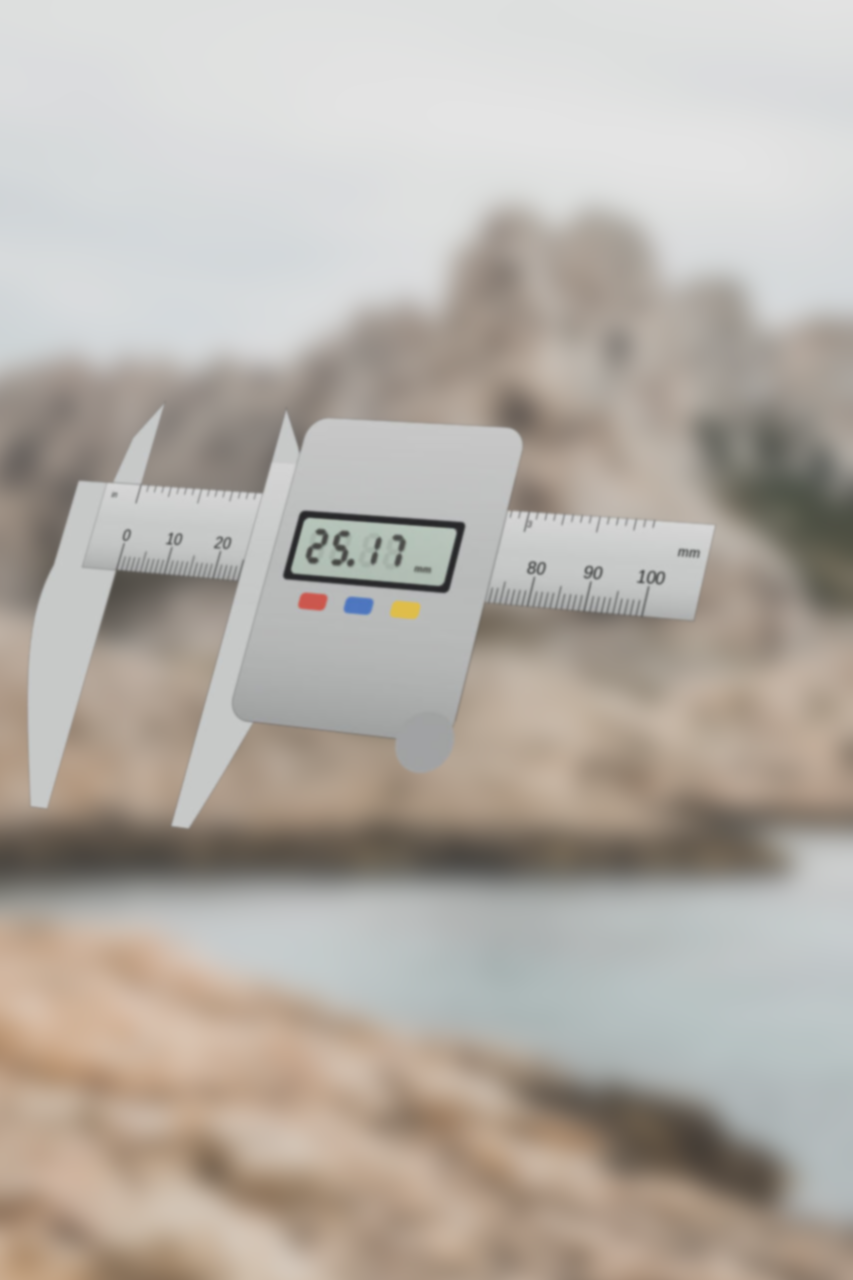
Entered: 25.17 mm
